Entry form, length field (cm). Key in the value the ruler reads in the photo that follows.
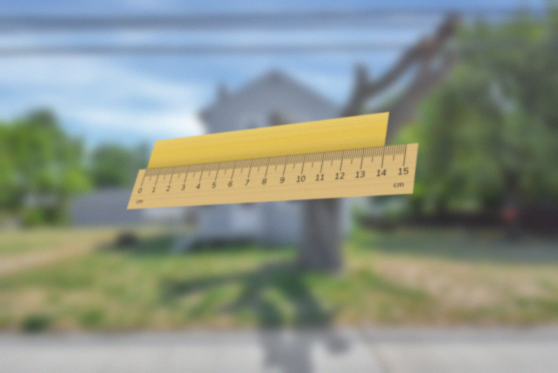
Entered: 14 cm
